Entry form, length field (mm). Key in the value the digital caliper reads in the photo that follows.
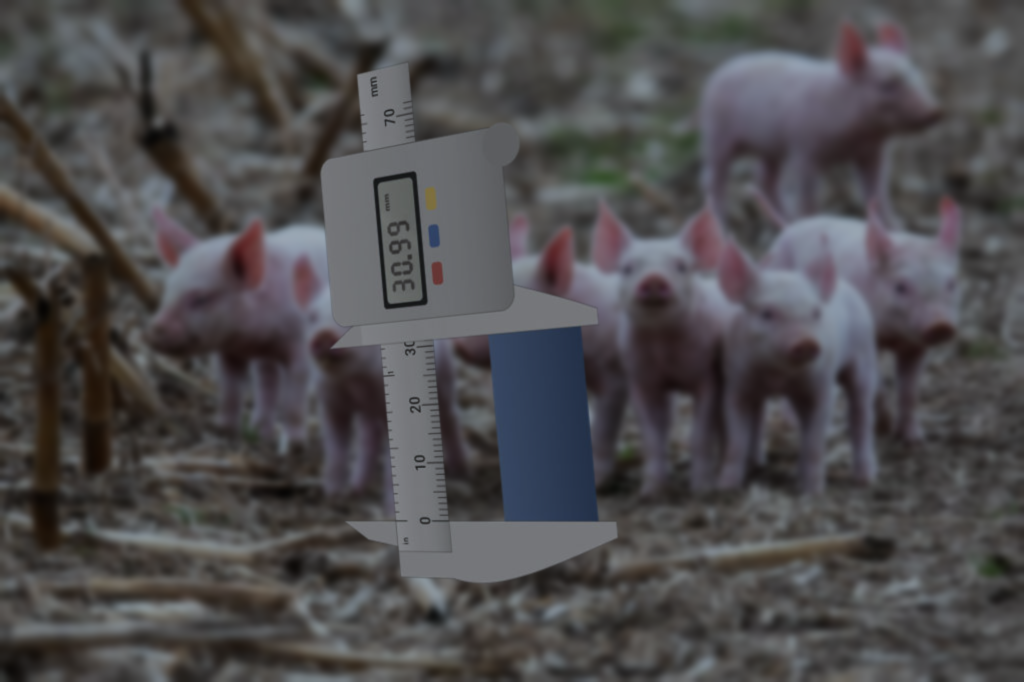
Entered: 30.99 mm
